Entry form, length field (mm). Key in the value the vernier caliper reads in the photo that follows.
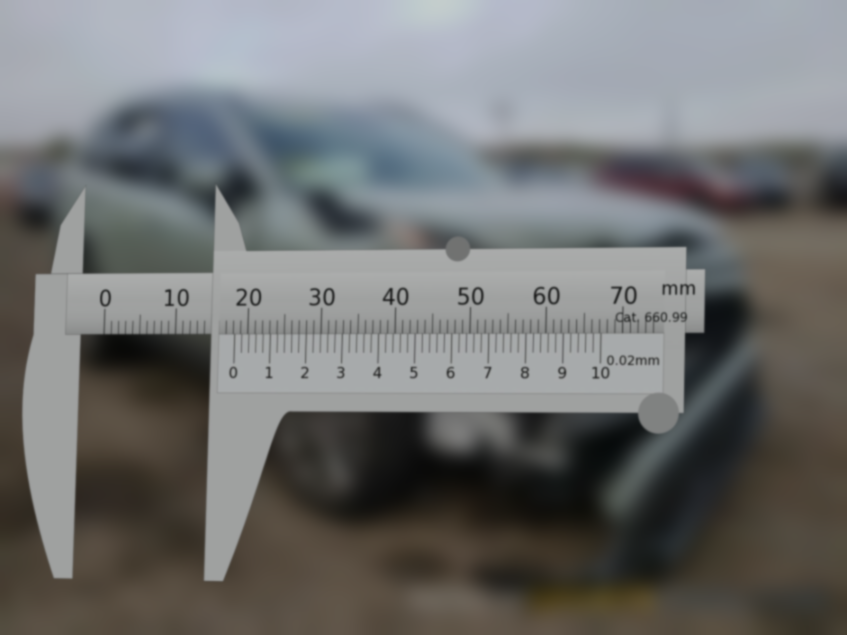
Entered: 18.2 mm
